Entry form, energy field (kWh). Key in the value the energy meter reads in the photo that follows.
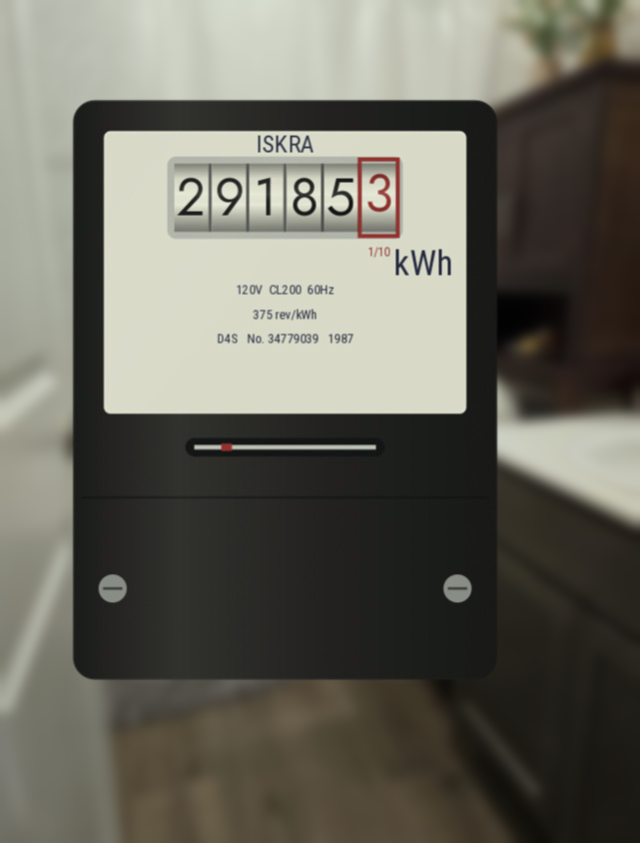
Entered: 29185.3 kWh
